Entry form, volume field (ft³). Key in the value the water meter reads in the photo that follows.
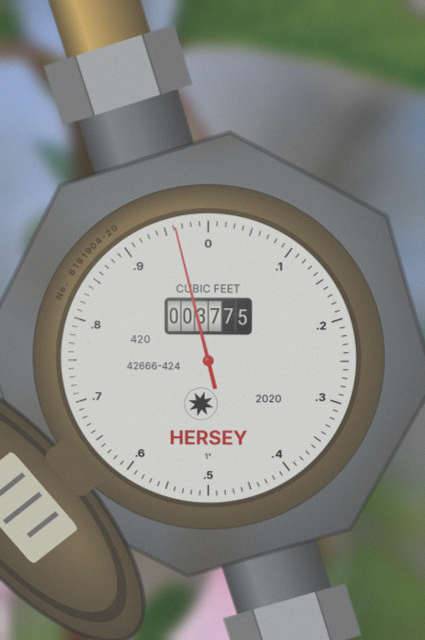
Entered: 3774.96 ft³
